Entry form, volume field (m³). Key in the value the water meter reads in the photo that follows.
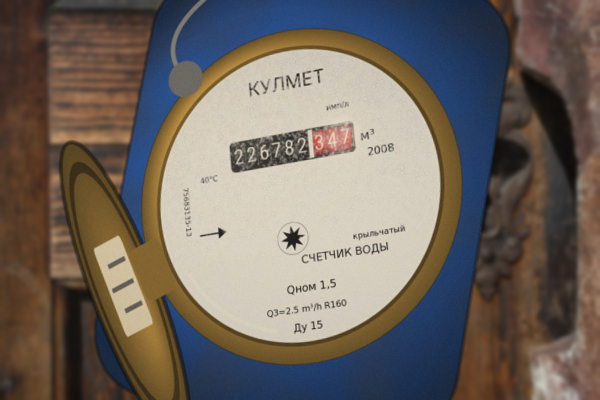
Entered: 226782.347 m³
